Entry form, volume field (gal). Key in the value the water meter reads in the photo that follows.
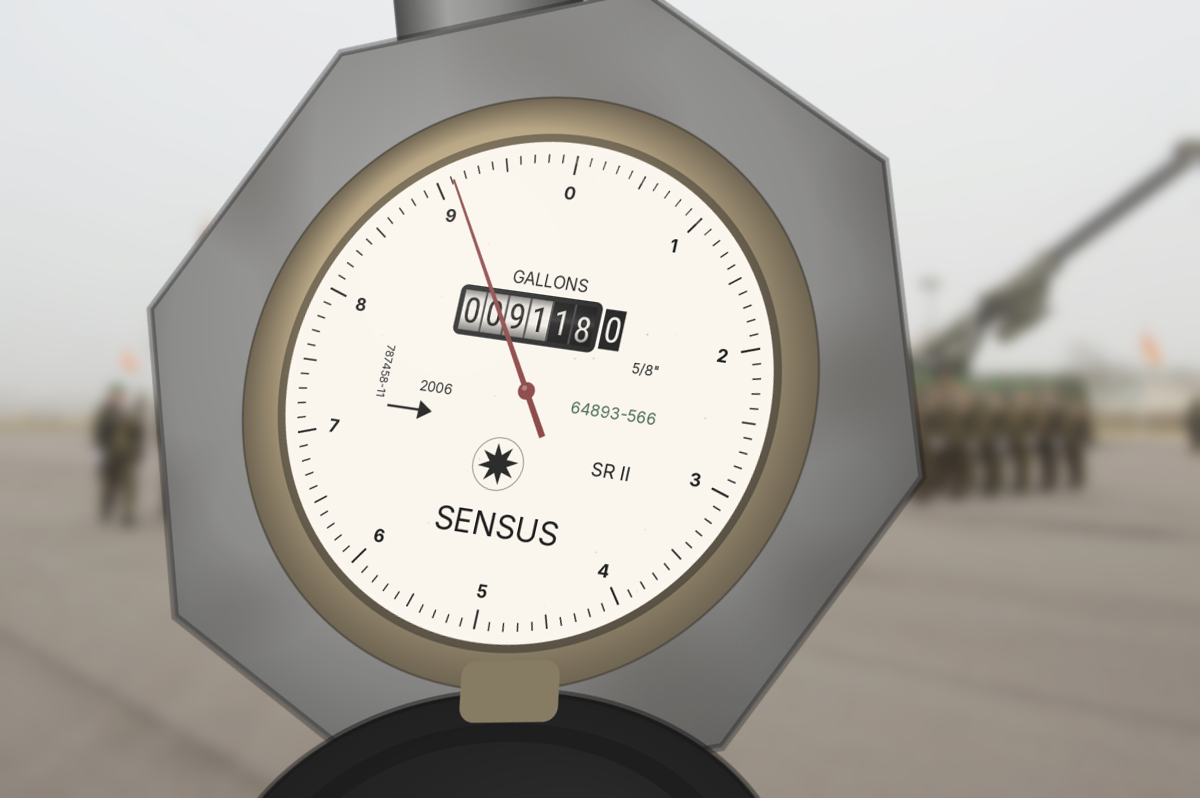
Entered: 91179.1 gal
